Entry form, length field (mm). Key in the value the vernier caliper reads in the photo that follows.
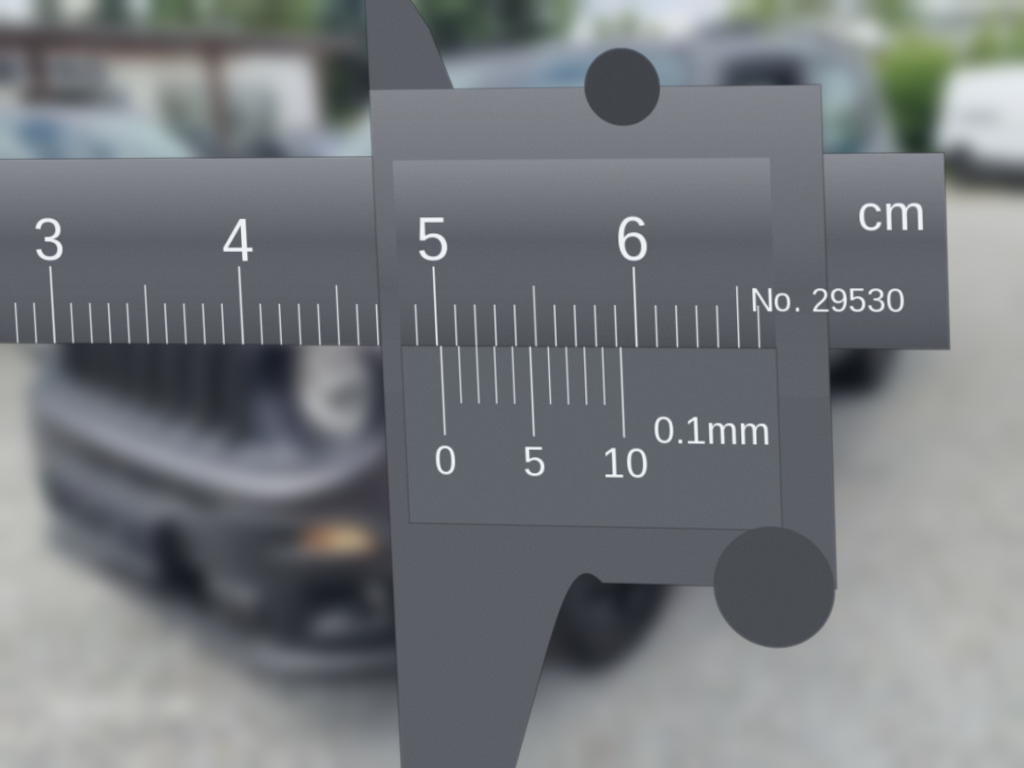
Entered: 50.2 mm
